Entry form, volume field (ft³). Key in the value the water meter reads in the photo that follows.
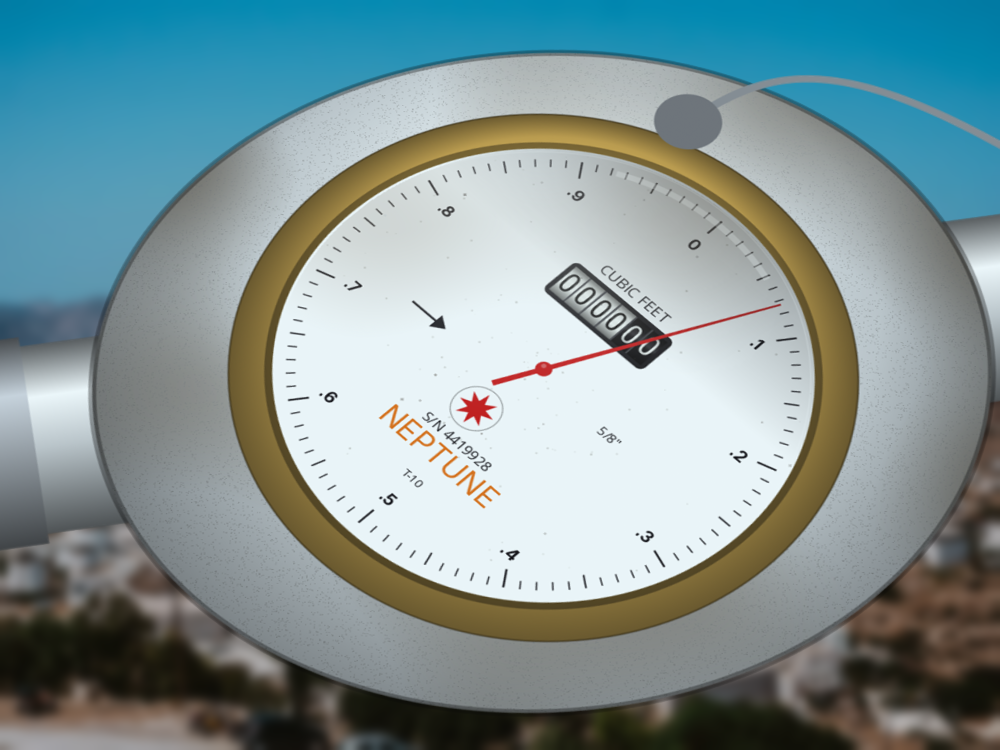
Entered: 0.07 ft³
